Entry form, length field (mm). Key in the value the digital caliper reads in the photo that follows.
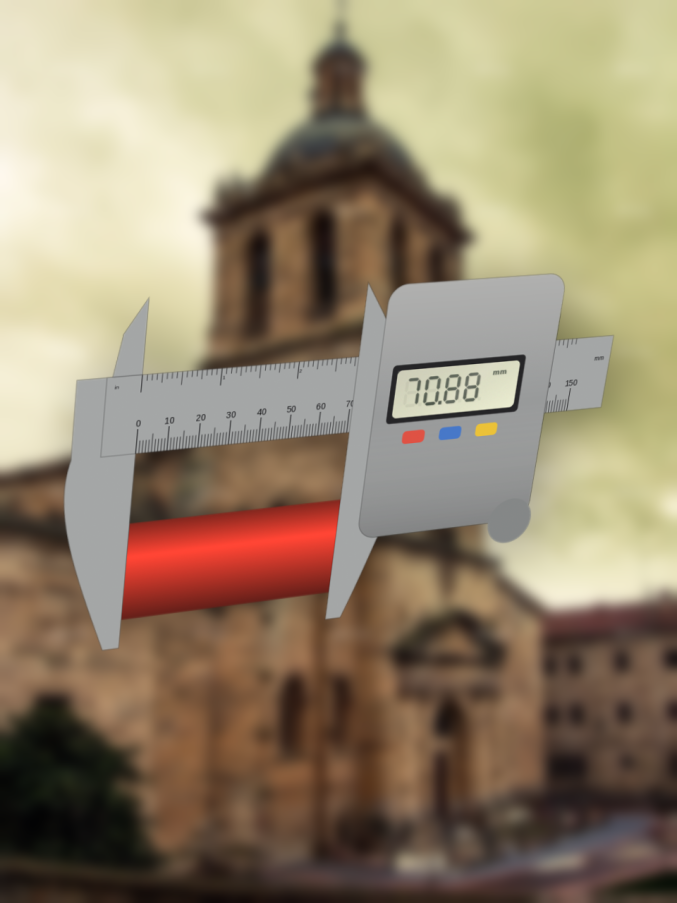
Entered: 70.88 mm
